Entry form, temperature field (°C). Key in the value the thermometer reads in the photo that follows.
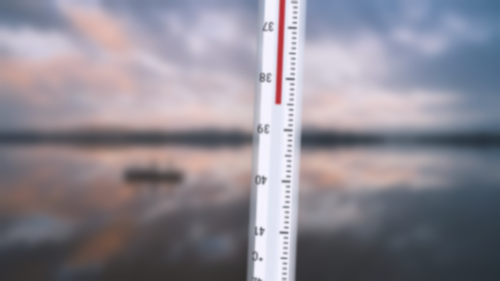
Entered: 38.5 °C
